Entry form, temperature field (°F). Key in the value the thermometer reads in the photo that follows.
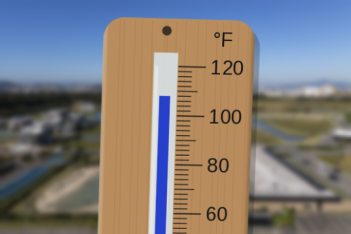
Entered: 108 °F
